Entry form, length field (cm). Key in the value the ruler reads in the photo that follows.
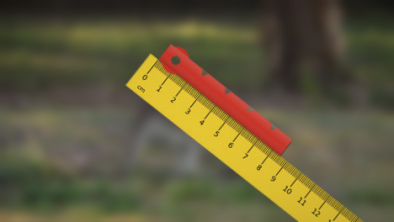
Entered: 8.5 cm
